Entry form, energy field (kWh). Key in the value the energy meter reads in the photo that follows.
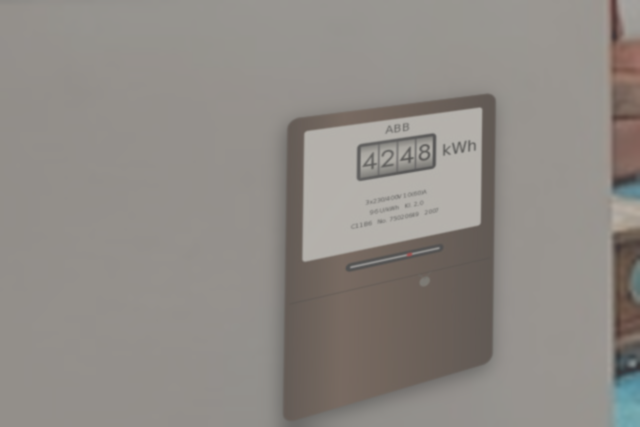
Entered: 4248 kWh
